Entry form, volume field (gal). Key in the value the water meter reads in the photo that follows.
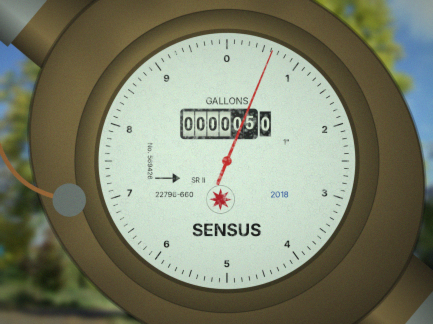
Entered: 50.6 gal
